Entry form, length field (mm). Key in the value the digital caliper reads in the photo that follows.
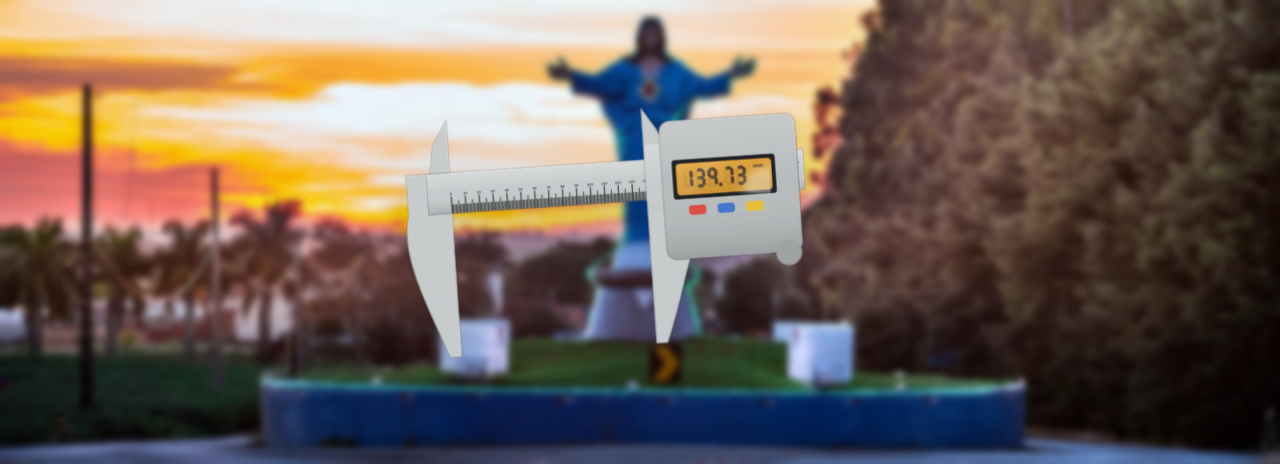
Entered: 139.73 mm
